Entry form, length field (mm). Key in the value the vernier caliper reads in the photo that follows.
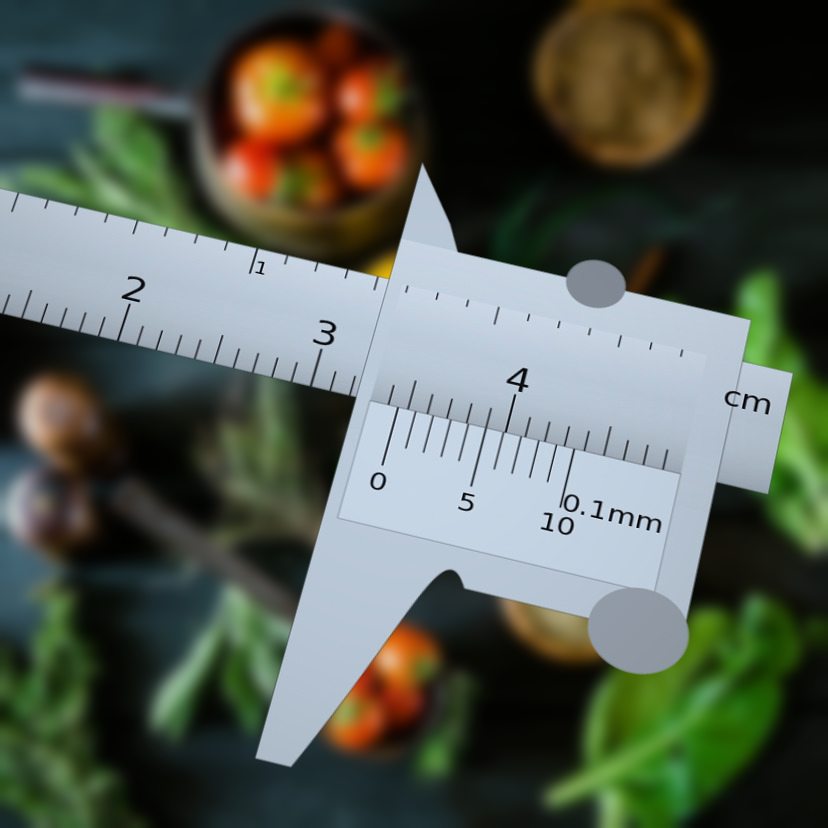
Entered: 34.5 mm
